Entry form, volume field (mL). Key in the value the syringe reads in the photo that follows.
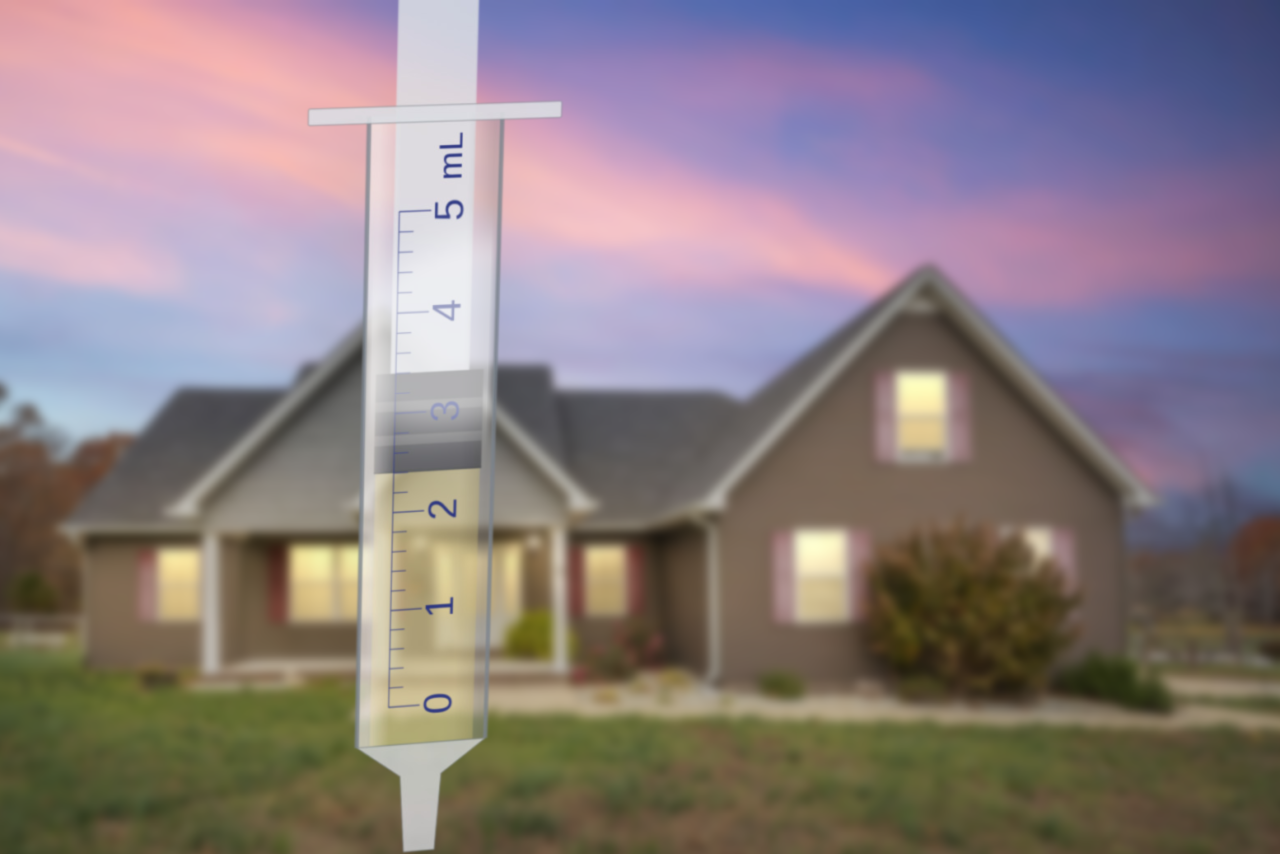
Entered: 2.4 mL
